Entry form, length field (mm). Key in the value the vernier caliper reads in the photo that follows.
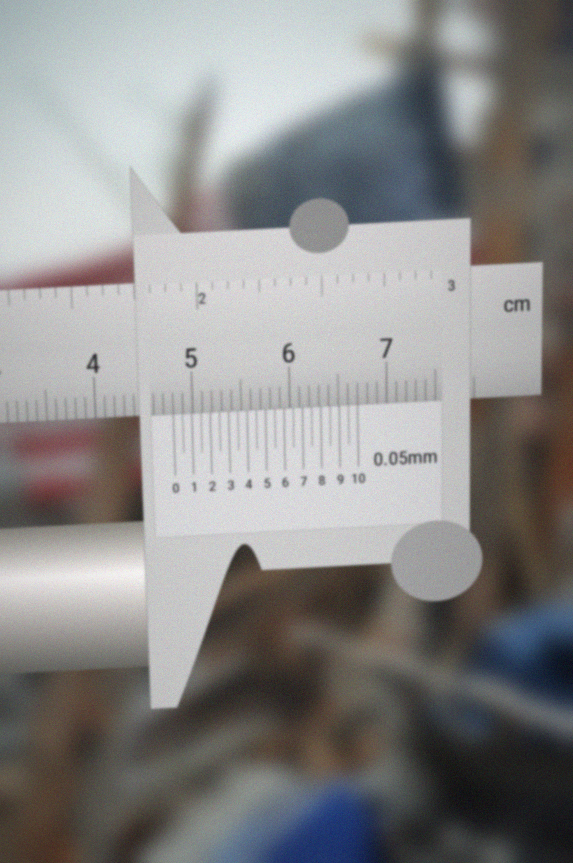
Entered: 48.0 mm
